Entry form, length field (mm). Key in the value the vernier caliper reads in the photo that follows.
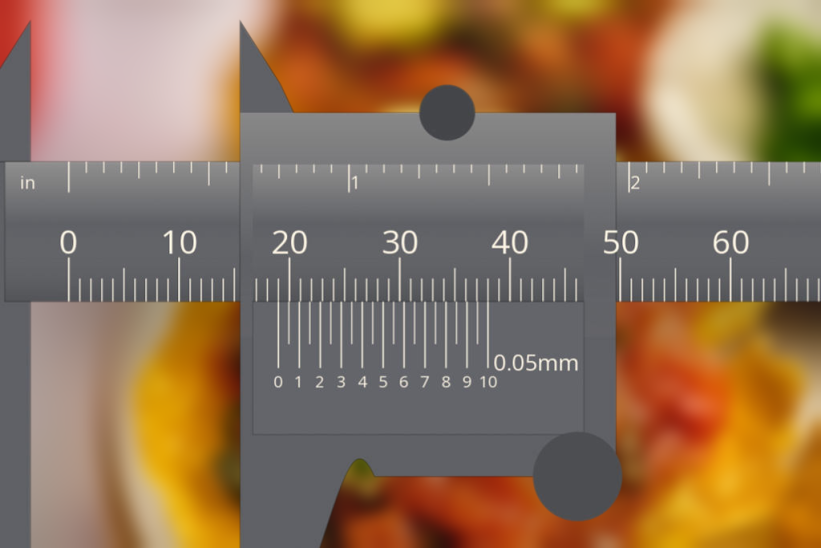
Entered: 19.0 mm
